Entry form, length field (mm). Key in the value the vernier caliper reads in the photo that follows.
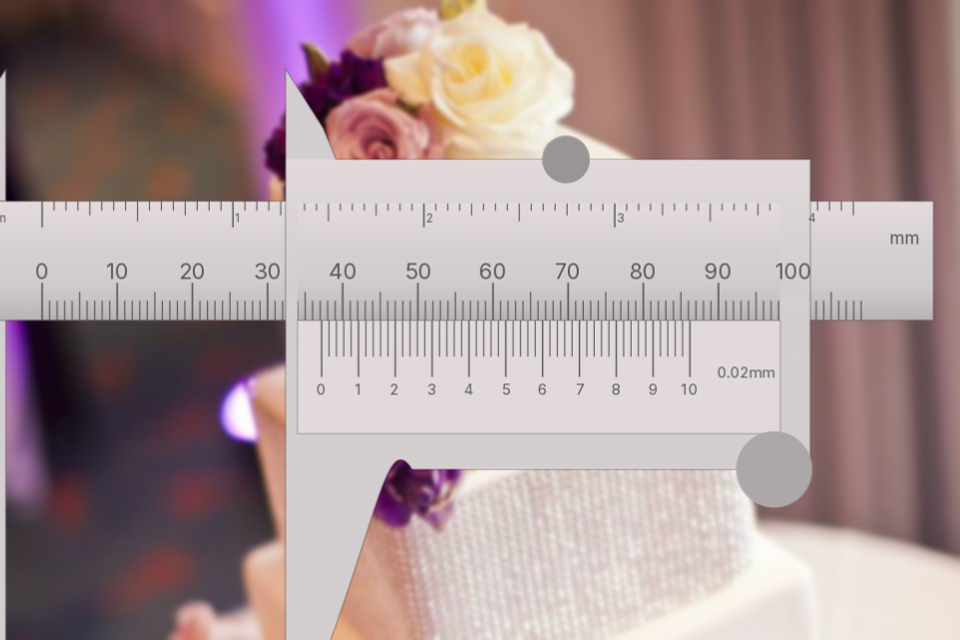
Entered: 37.2 mm
